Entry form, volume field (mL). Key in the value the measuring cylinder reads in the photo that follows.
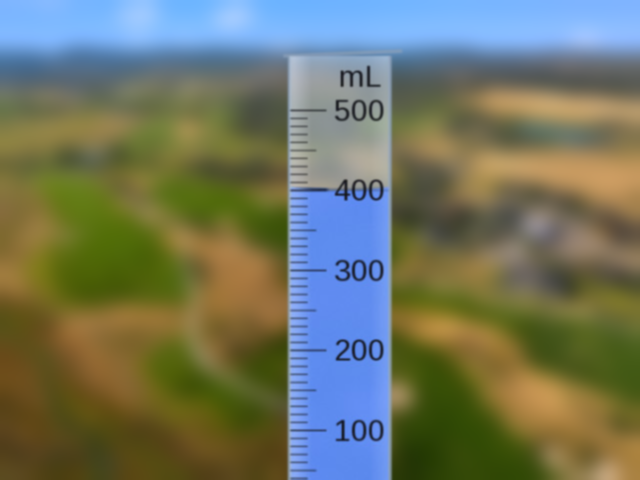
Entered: 400 mL
